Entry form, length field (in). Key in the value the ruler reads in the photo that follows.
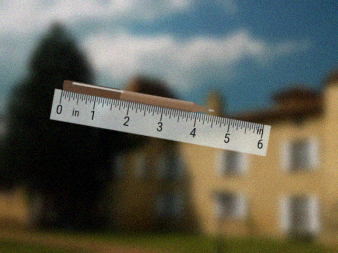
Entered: 4.5 in
